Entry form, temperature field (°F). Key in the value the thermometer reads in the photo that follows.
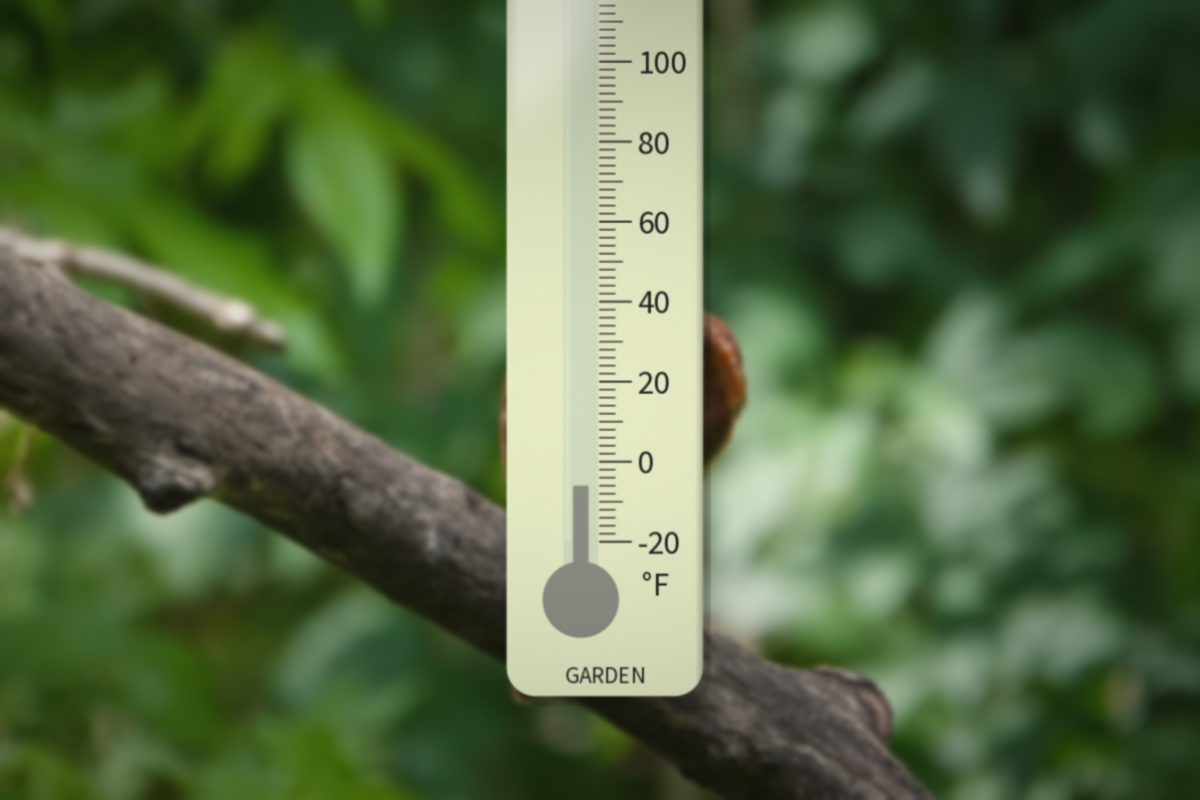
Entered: -6 °F
